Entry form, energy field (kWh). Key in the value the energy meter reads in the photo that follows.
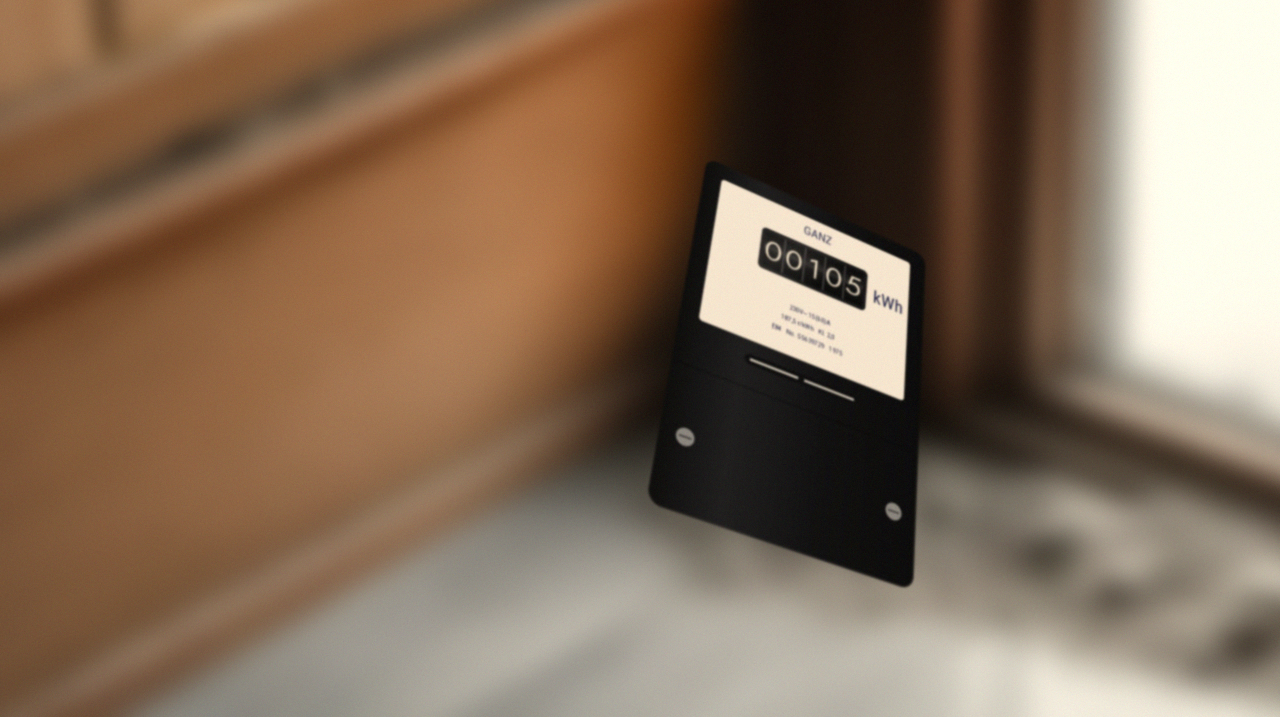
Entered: 105 kWh
